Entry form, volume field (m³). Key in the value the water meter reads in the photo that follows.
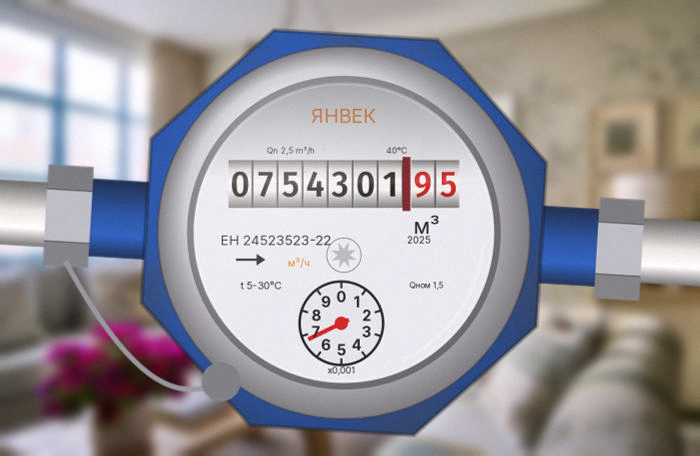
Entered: 754301.956 m³
